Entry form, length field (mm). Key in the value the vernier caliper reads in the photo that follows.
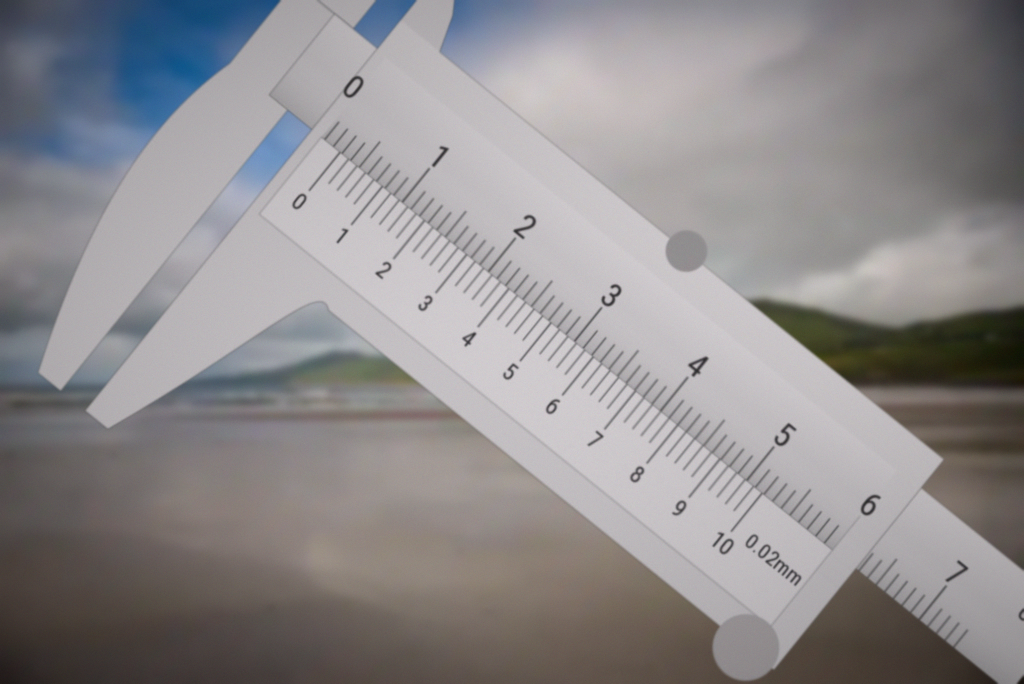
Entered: 2.8 mm
